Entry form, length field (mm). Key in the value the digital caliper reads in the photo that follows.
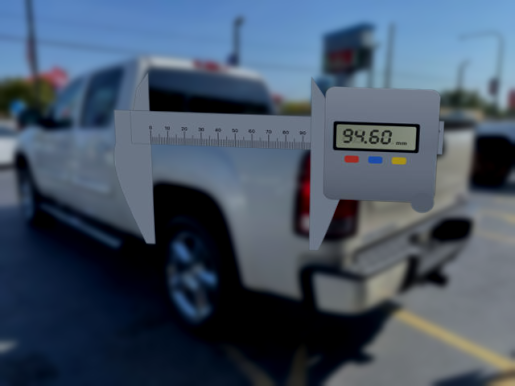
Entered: 94.60 mm
